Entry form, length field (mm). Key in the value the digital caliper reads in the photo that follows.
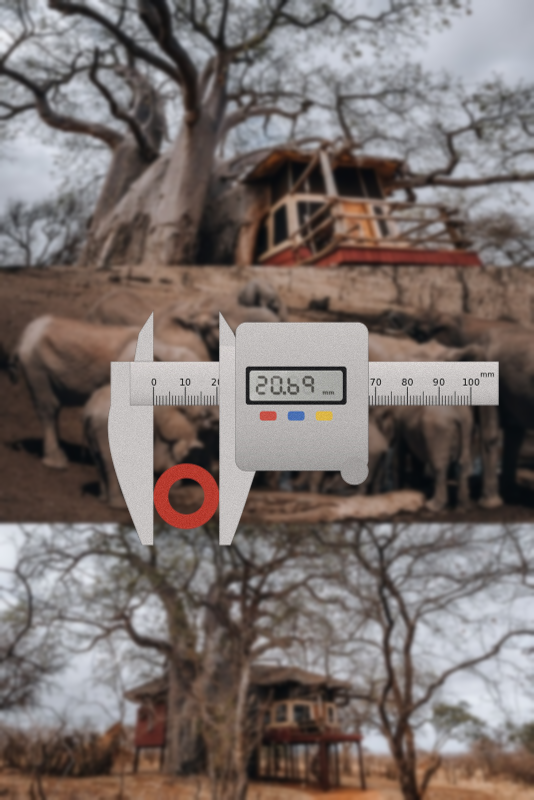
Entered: 20.69 mm
